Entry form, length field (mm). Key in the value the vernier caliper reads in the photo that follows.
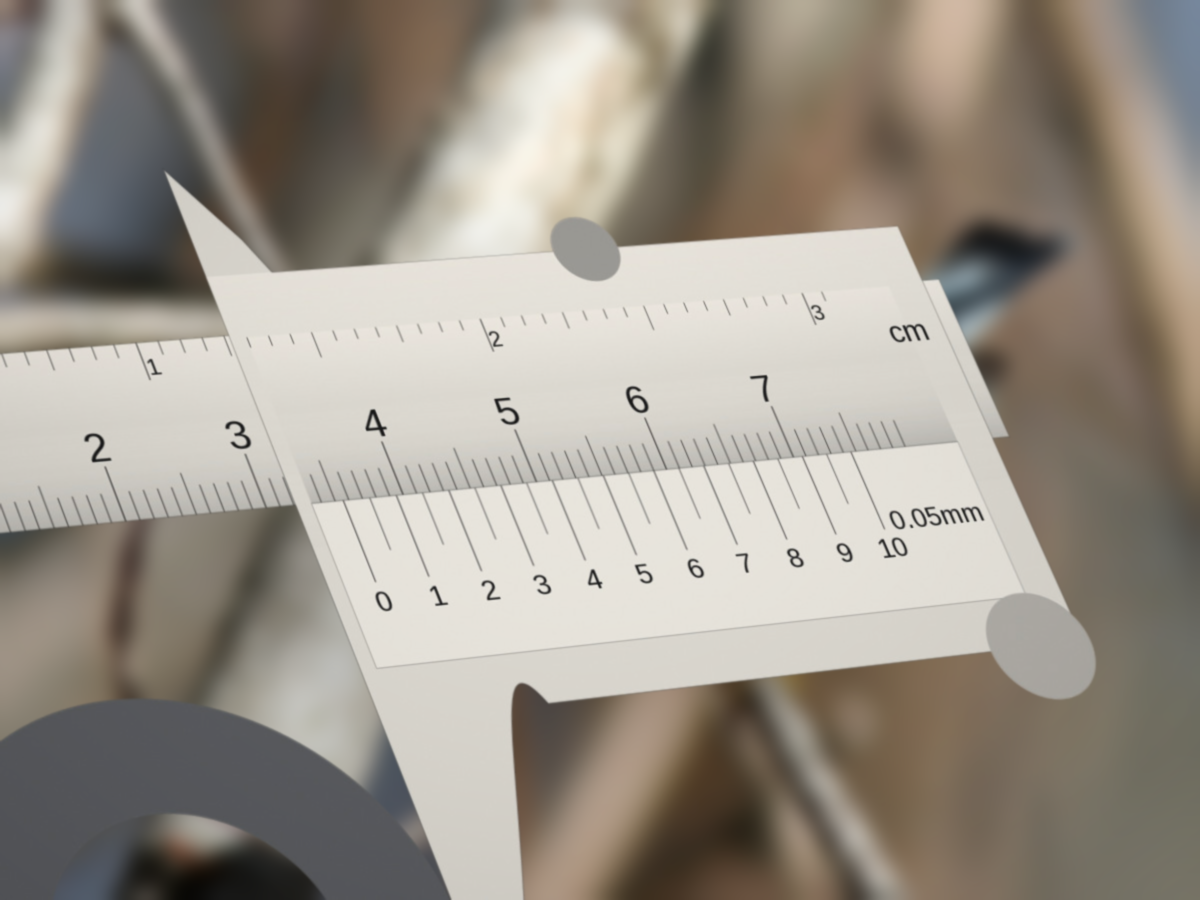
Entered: 35.6 mm
